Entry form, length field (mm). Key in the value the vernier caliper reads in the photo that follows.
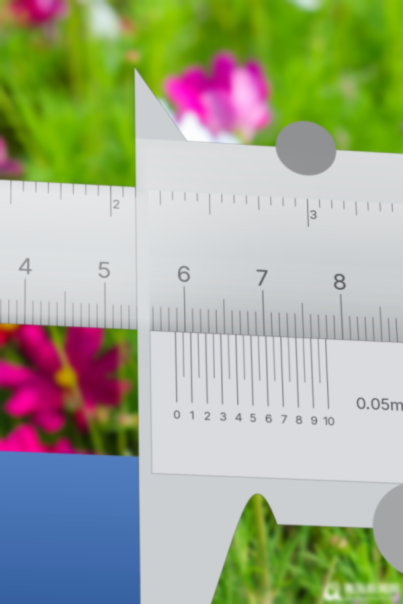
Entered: 58.8 mm
